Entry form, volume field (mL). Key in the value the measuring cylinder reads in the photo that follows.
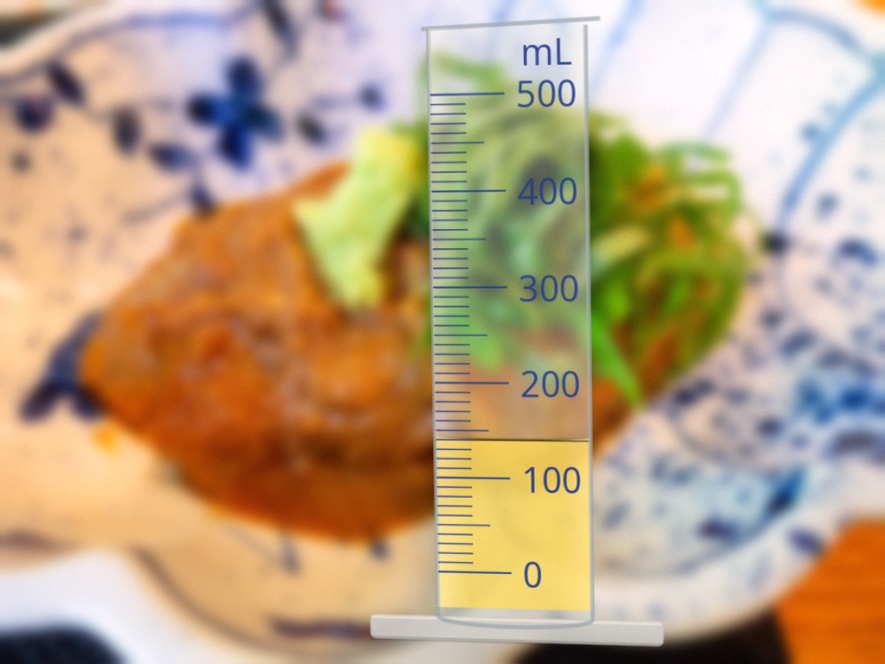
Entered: 140 mL
